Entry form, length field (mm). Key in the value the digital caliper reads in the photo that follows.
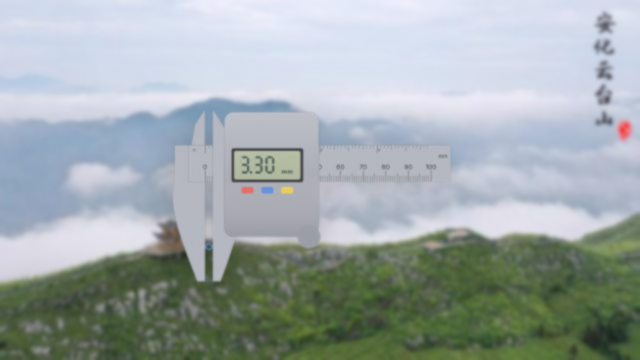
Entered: 3.30 mm
